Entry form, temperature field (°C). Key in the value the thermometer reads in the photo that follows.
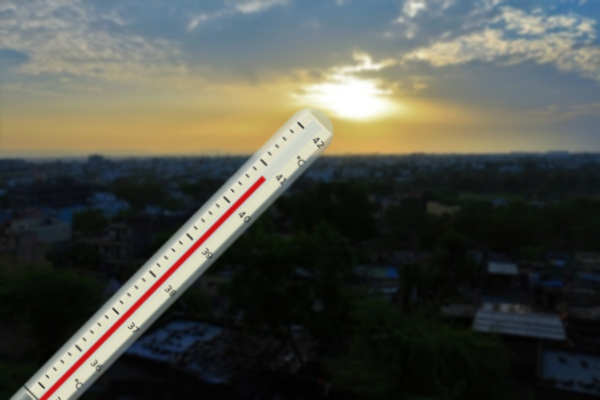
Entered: 40.8 °C
